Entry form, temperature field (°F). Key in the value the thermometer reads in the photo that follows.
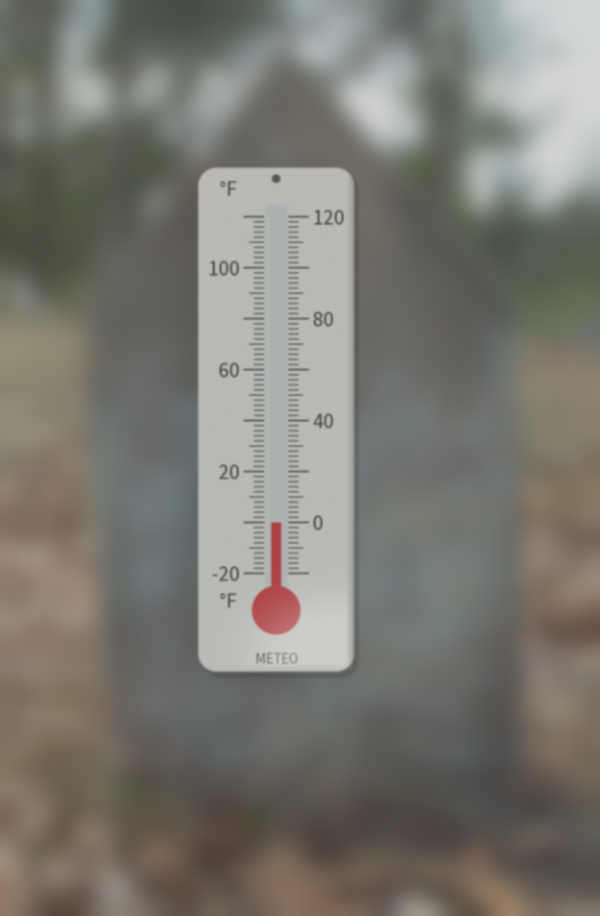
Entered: 0 °F
